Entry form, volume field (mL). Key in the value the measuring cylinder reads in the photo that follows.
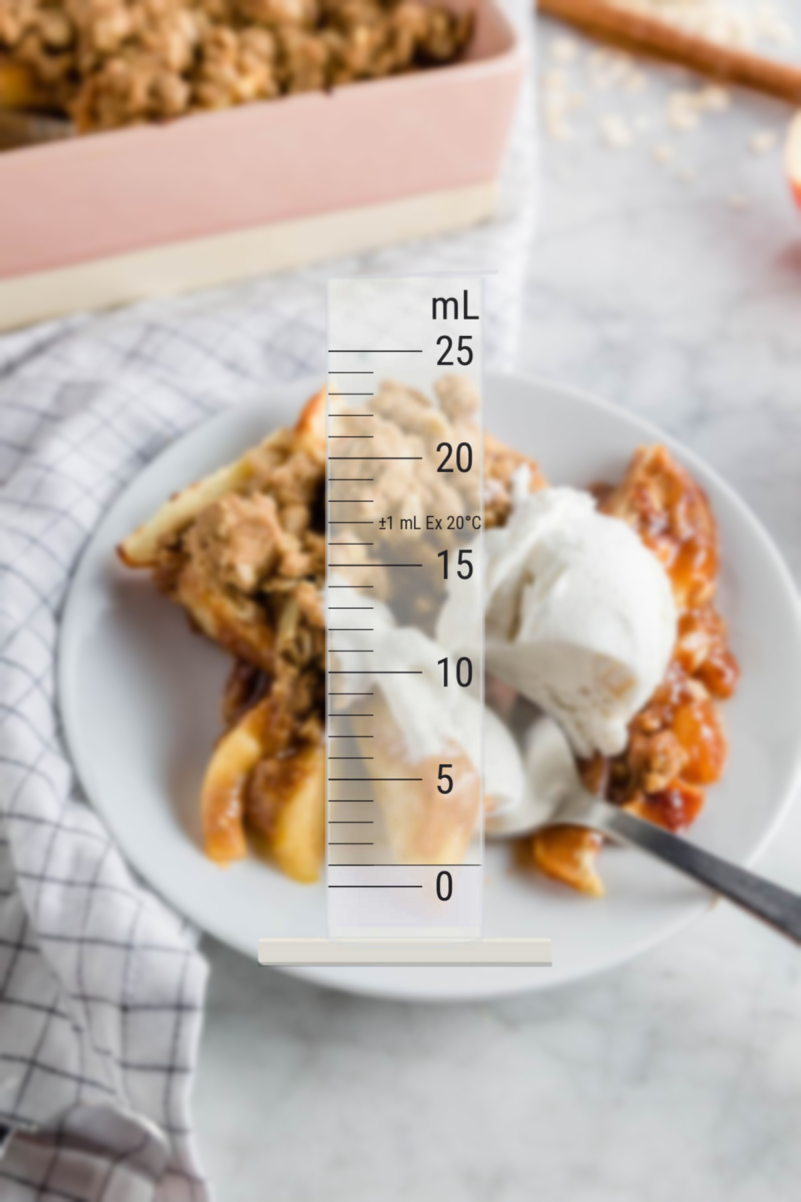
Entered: 1 mL
